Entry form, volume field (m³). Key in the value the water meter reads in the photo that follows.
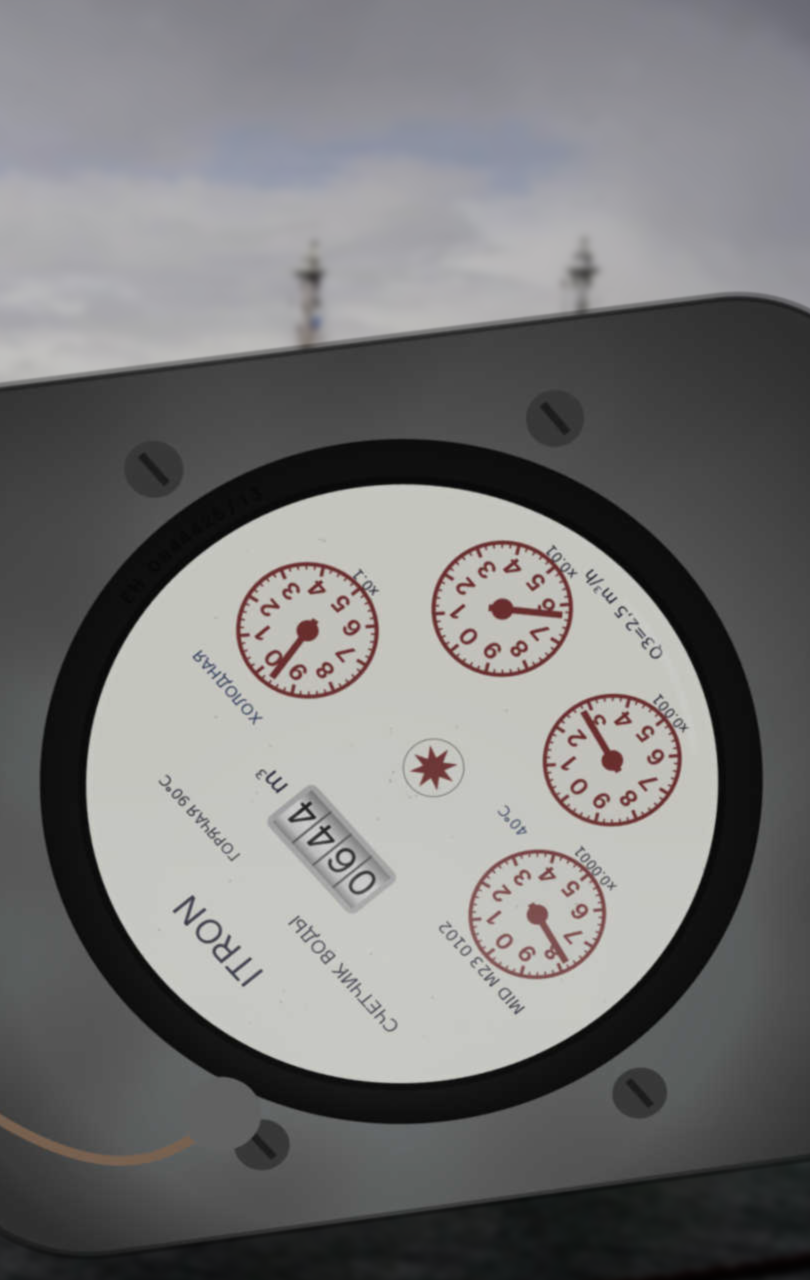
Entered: 643.9627 m³
